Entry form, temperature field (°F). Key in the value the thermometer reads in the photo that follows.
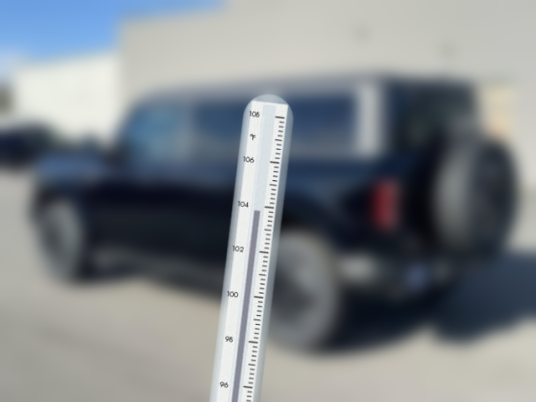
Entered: 103.8 °F
